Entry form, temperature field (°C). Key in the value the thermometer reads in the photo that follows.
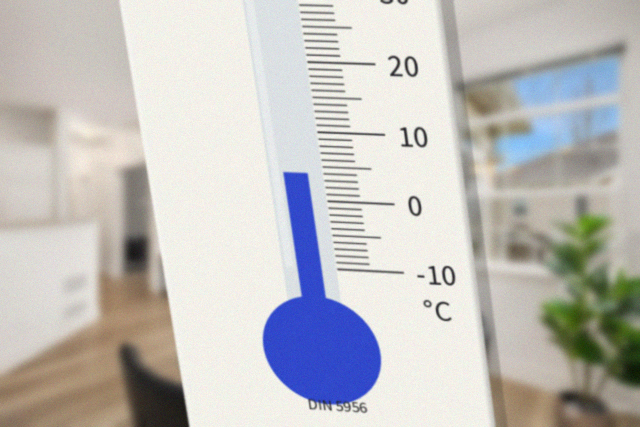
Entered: 4 °C
